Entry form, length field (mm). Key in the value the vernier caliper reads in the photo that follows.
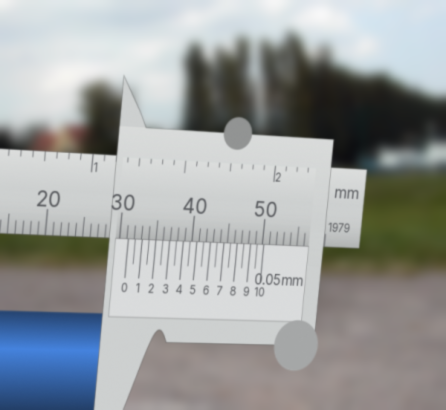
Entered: 31.2 mm
